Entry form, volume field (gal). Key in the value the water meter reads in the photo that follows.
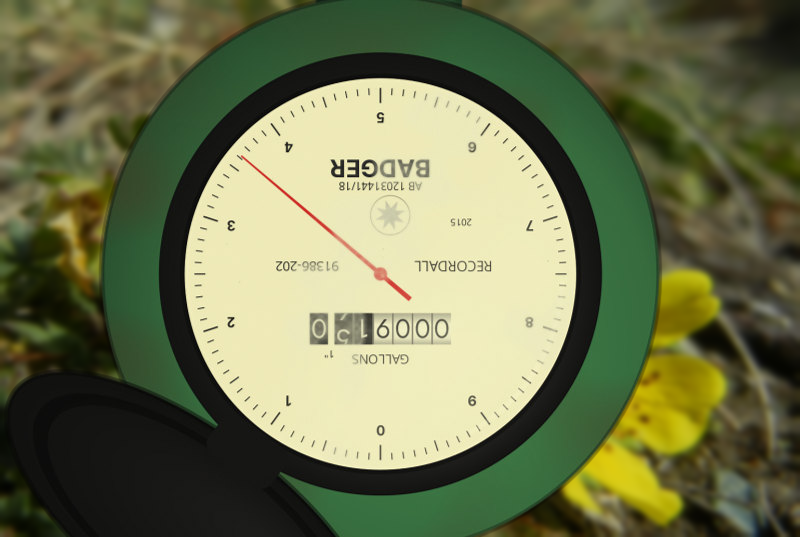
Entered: 9153.6 gal
